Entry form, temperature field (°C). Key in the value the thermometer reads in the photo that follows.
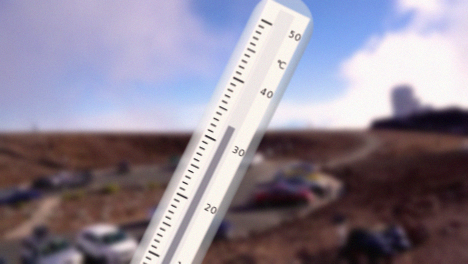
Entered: 33 °C
